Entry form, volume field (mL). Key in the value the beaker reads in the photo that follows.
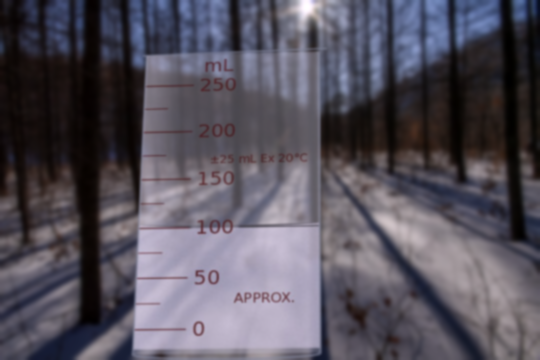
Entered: 100 mL
